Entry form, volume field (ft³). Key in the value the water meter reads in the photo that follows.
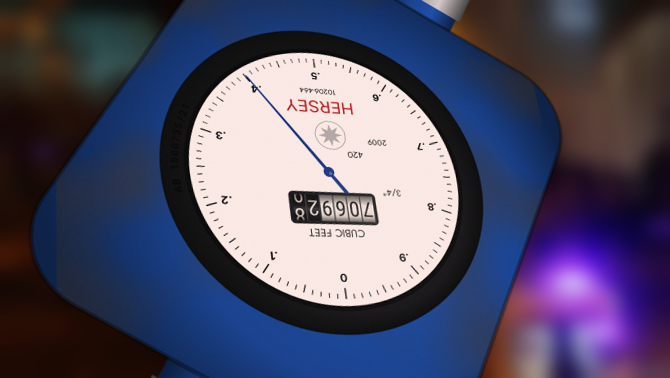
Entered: 706928.40 ft³
